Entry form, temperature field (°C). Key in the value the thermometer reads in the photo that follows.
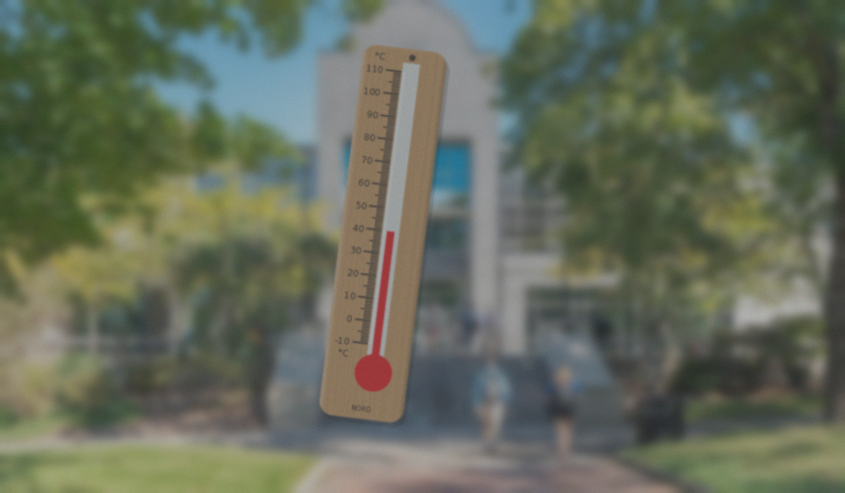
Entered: 40 °C
